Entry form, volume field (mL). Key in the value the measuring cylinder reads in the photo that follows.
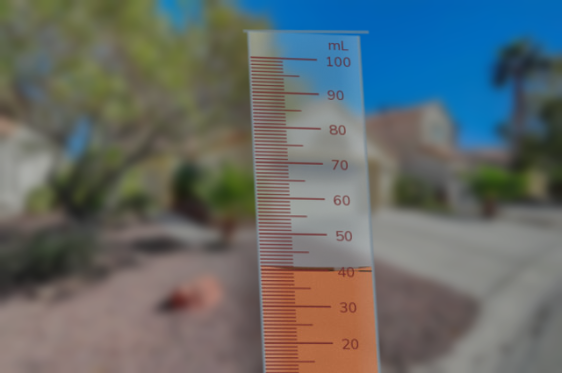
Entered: 40 mL
